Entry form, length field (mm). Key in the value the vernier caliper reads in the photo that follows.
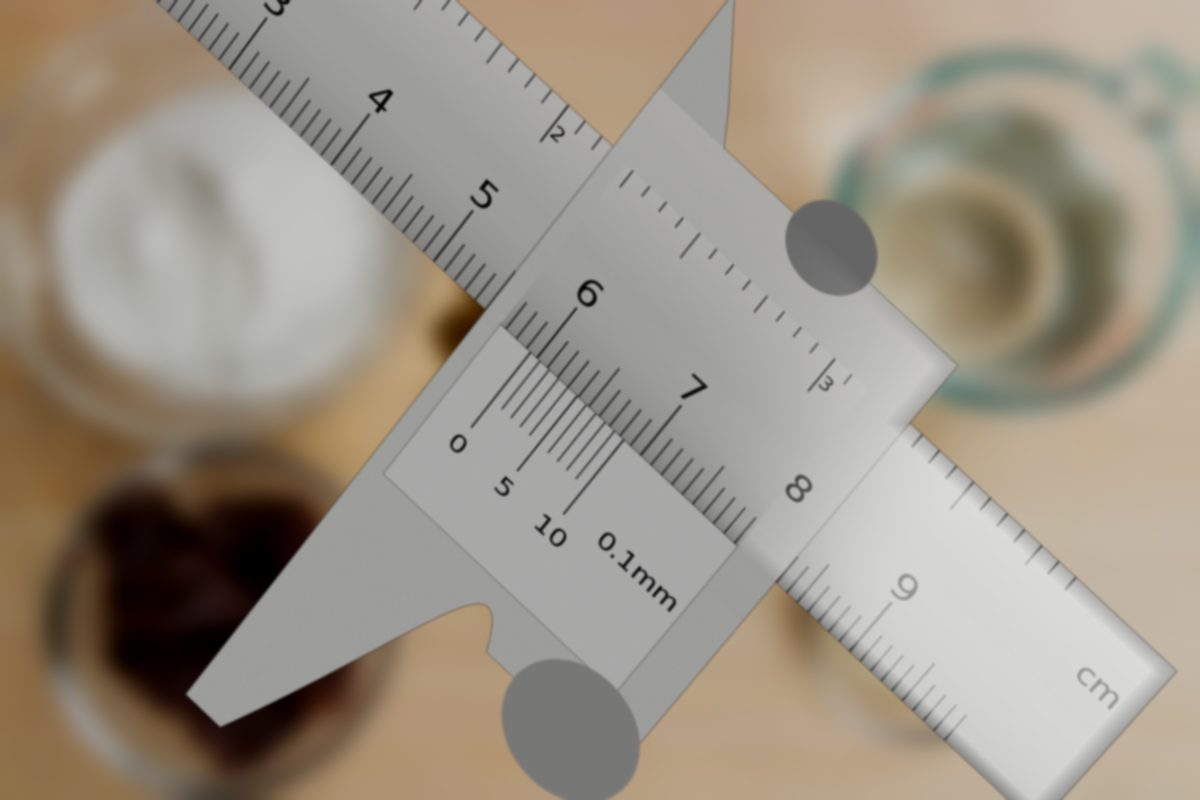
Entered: 59.4 mm
